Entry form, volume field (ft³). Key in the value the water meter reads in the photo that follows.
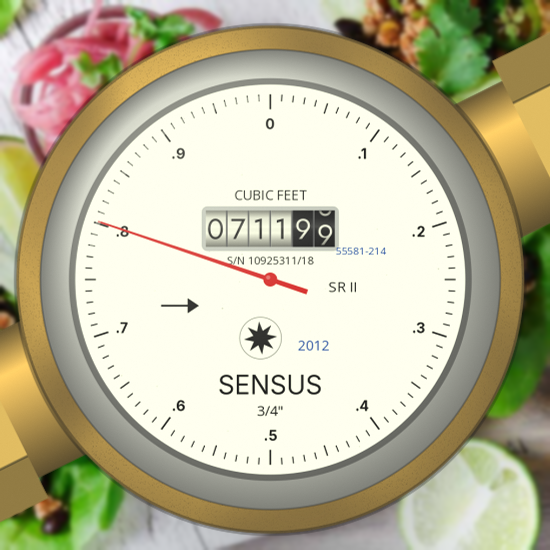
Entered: 71198.80 ft³
